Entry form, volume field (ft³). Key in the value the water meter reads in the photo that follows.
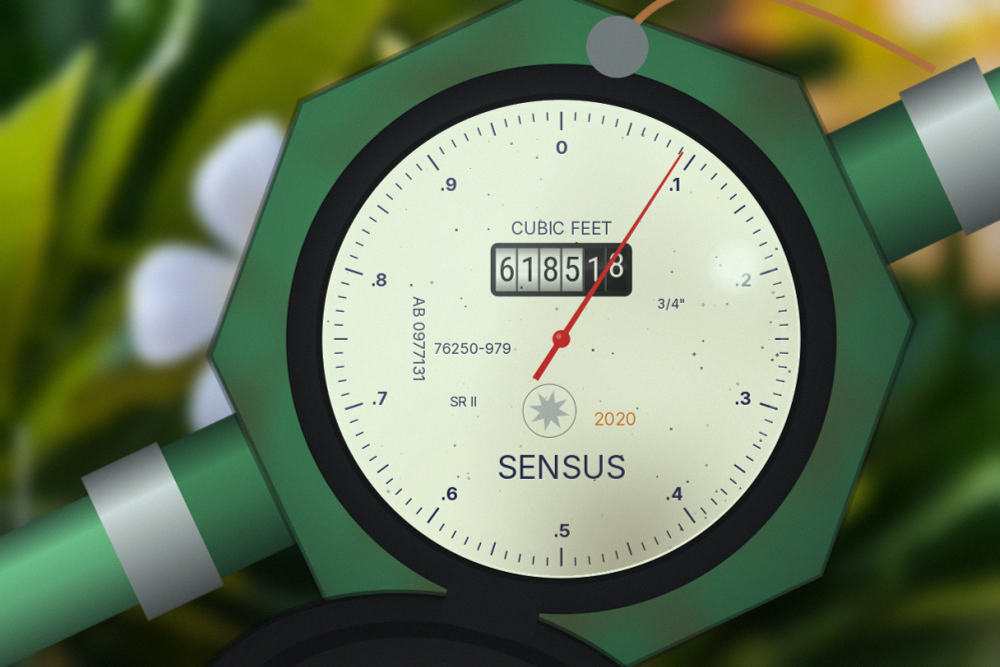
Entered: 618518.09 ft³
